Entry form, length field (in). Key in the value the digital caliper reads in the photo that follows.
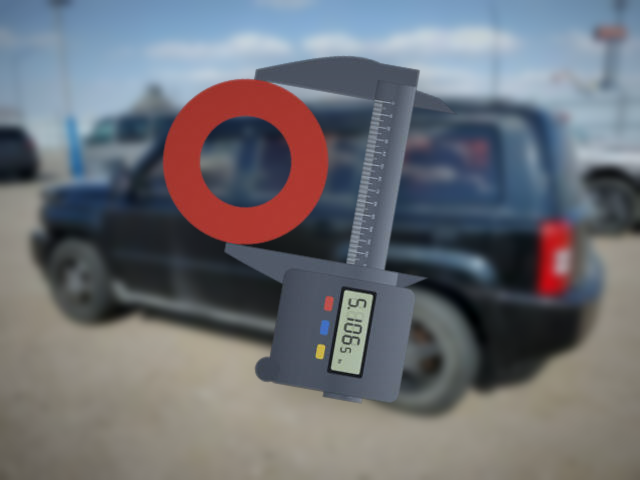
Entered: 5.1065 in
